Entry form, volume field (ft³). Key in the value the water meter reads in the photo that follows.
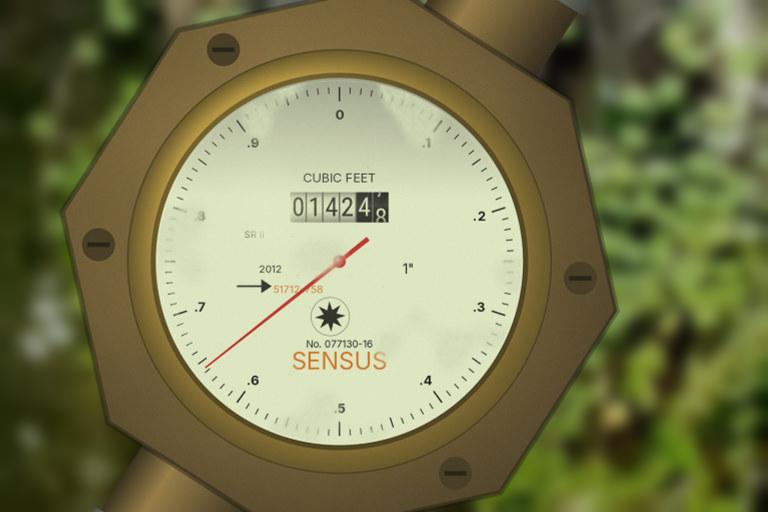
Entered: 14247.64 ft³
